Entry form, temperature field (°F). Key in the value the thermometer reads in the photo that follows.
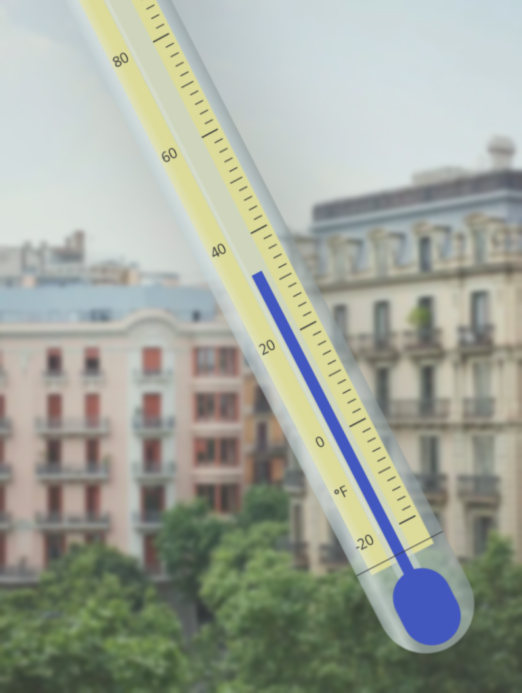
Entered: 33 °F
